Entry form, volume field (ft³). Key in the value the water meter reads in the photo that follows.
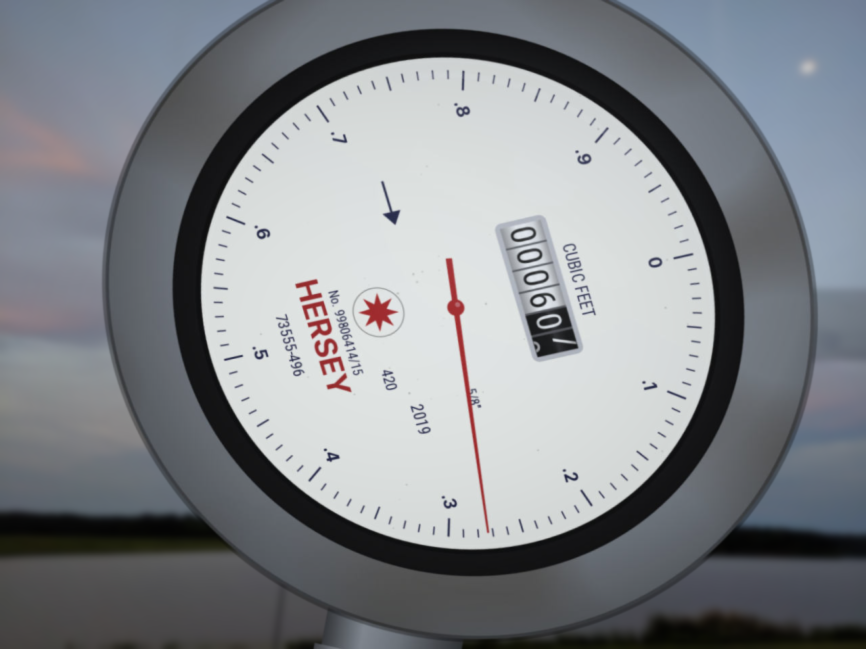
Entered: 607.27 ft³
